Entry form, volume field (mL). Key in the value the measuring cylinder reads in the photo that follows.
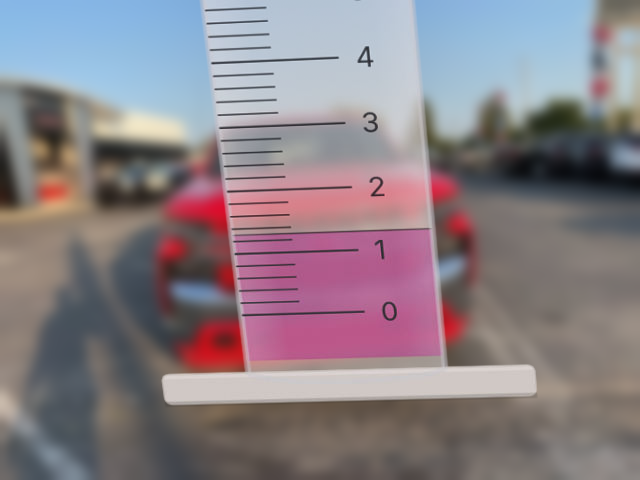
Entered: 1.3 mL
